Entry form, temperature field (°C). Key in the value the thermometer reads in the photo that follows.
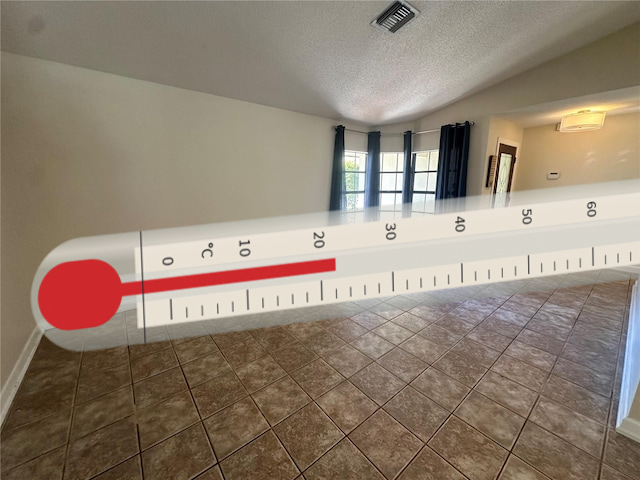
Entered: 22 °C
